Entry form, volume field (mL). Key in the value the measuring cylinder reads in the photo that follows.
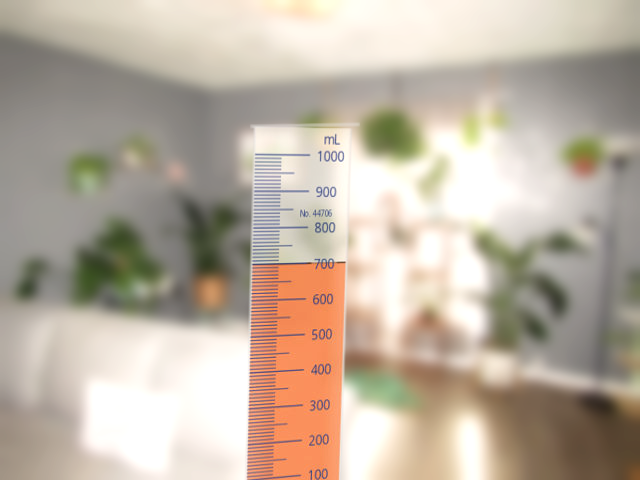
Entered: 700 mL
